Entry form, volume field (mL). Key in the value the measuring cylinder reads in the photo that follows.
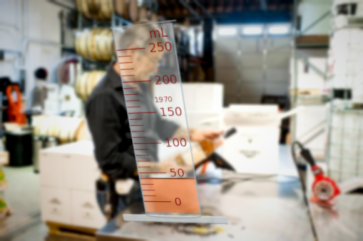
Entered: 40 mL
